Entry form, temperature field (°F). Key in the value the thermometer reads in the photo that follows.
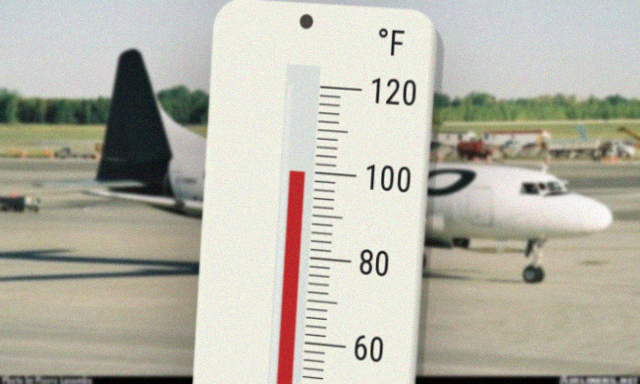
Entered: 100 °F
